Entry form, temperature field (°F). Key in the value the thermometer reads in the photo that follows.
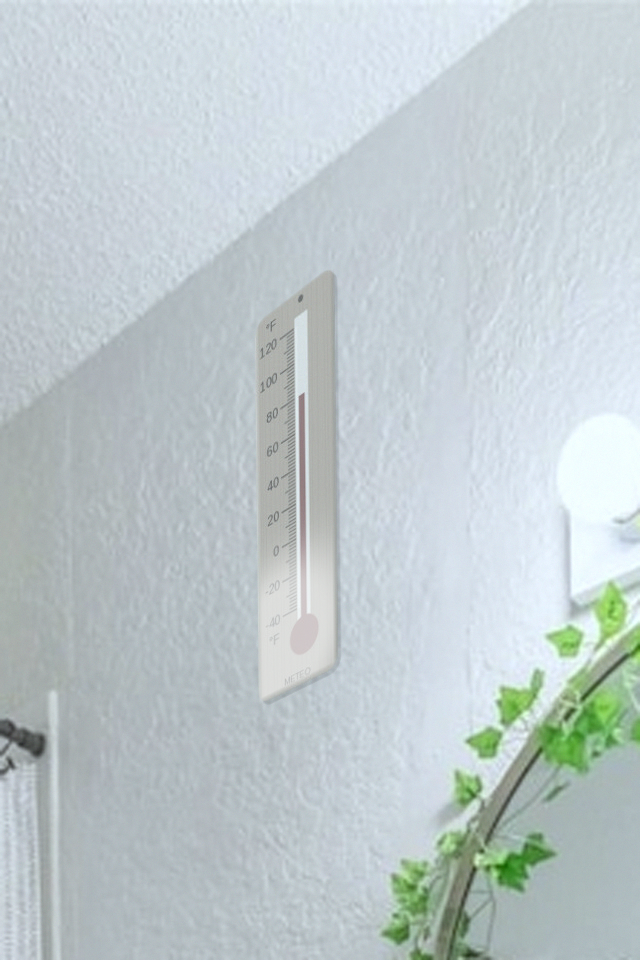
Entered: 80 °F
